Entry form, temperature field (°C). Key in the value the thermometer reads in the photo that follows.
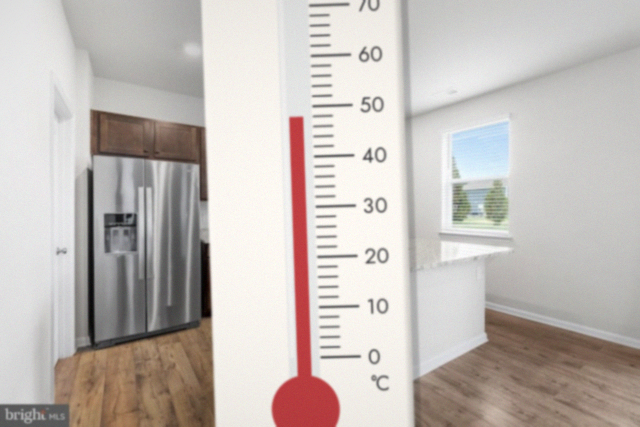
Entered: 48 °C
